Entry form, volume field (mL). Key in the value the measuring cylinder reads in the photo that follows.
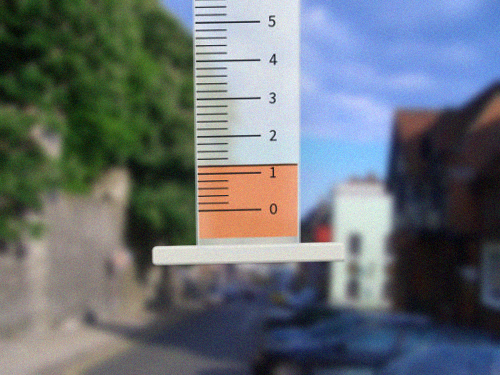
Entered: 1.2 mL
